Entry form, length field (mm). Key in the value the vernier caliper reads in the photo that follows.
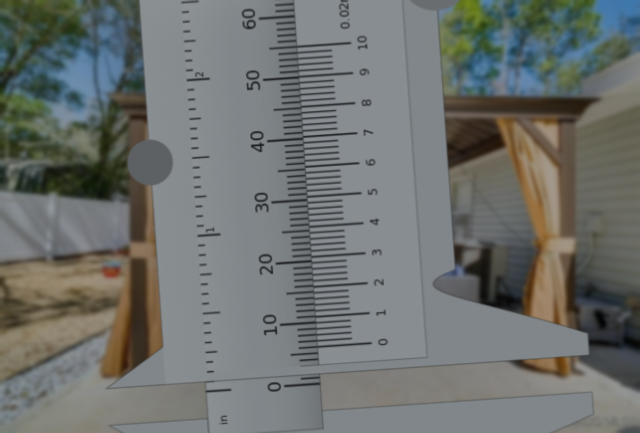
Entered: 6.0 mm
